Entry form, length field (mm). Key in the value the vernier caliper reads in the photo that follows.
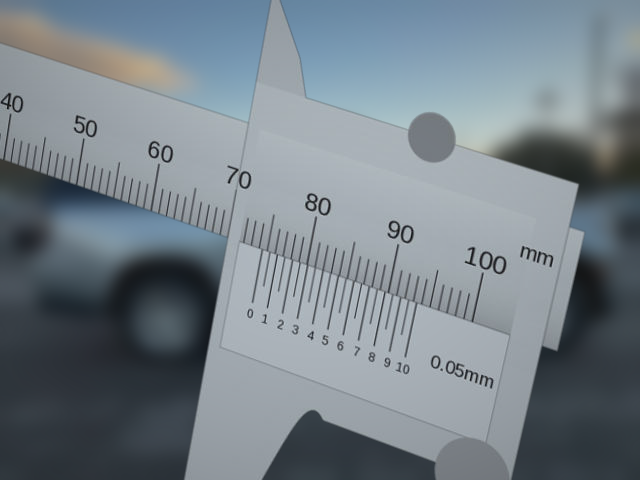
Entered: 74.4 mm
